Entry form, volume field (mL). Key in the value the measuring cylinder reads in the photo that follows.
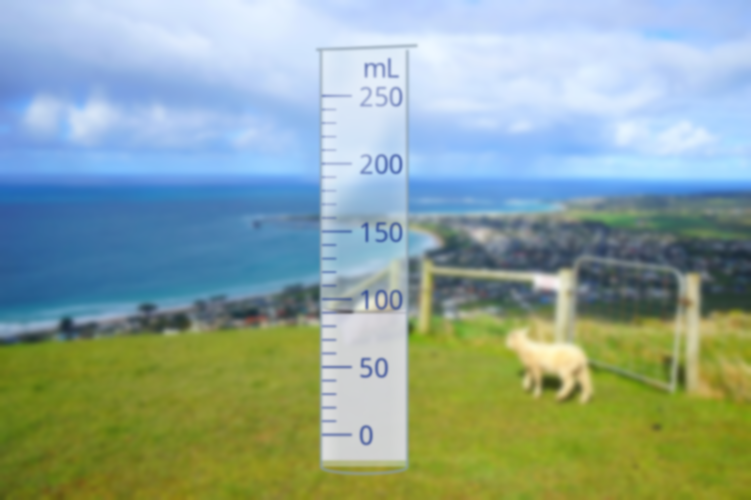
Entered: 90 mL
